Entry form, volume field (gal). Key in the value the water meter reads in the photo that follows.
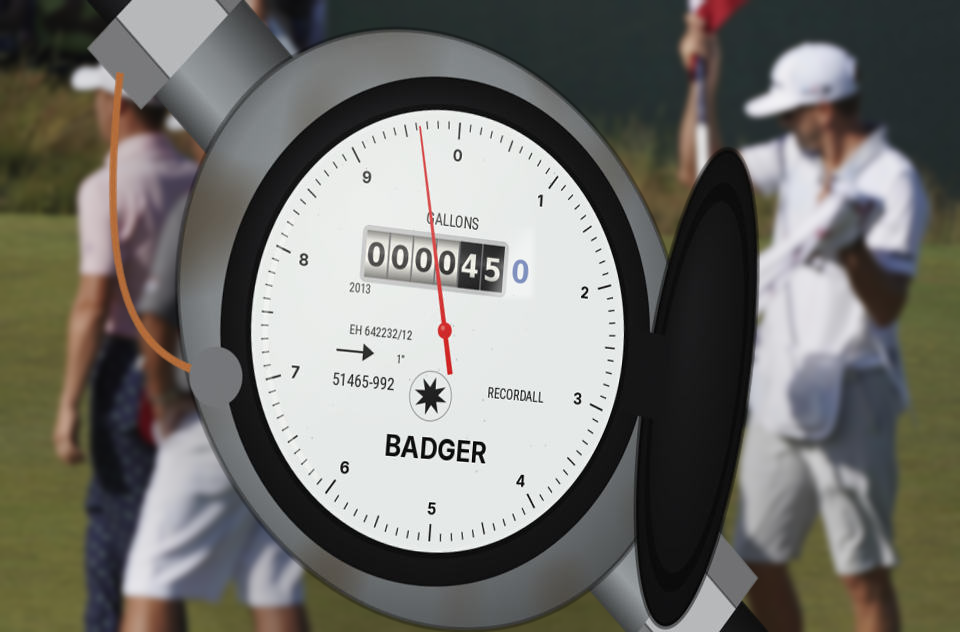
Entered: 449.6 gal
